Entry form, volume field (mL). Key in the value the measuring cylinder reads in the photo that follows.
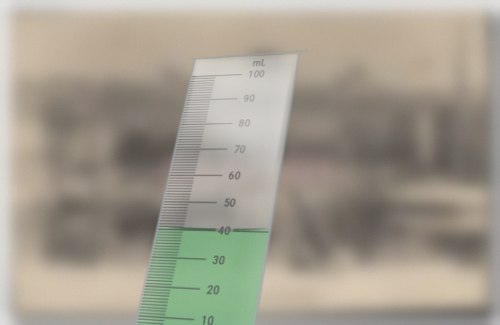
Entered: 40 mL
